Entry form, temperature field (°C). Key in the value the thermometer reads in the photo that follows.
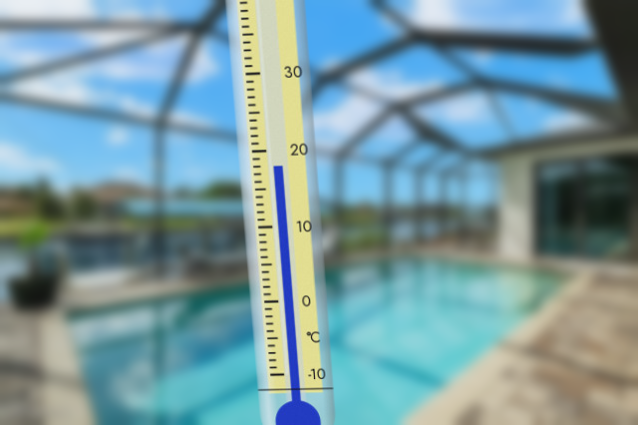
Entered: 18 °C
